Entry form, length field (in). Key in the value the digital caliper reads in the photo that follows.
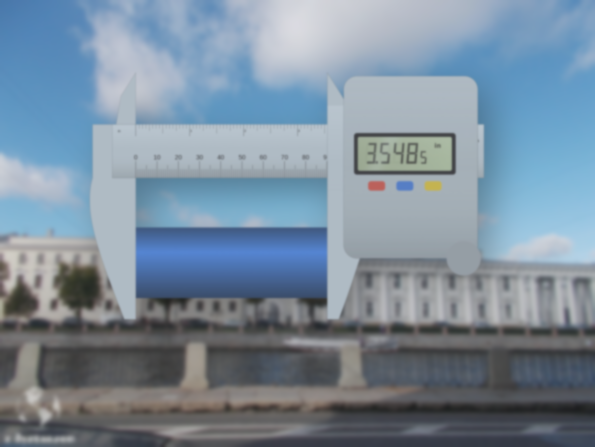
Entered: 3.5485 in
